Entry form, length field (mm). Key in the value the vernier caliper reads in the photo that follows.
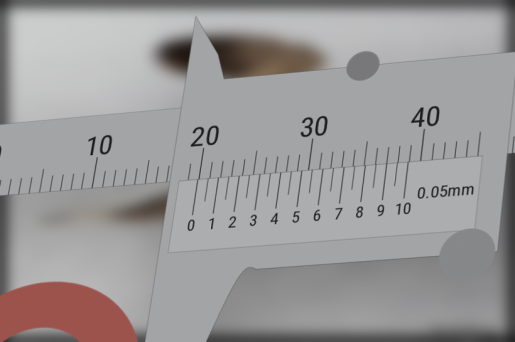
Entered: 19.9 mm
